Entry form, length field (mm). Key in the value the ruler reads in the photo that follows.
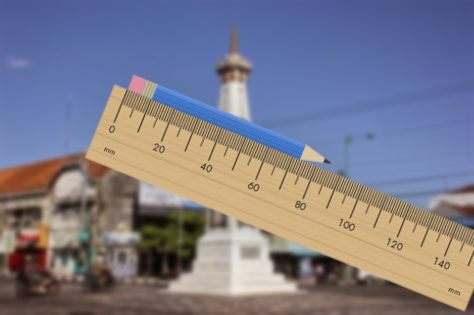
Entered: 85 mm
